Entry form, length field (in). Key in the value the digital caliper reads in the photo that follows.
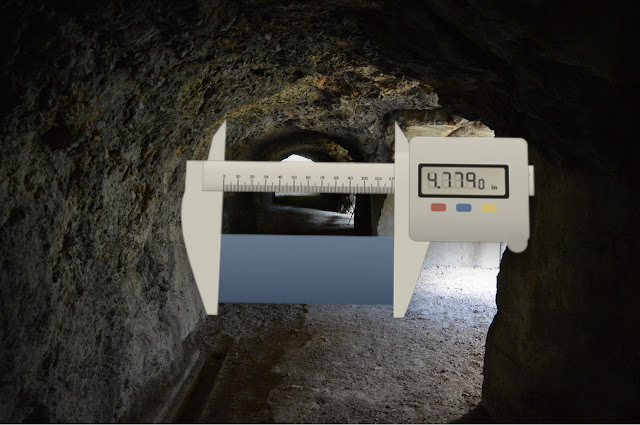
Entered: 4.7790 in
